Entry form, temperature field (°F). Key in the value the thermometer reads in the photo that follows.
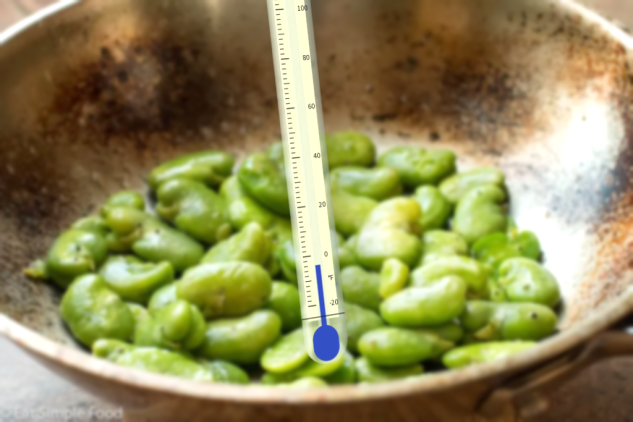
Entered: -4 °F
